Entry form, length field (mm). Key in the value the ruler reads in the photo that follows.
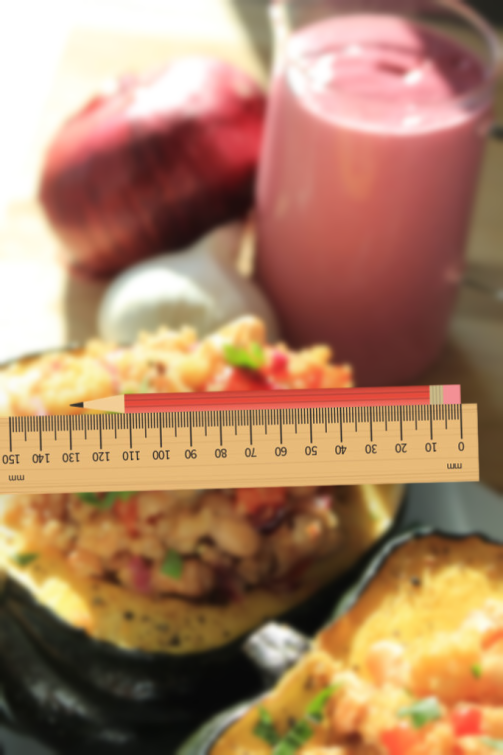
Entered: 130 mm
